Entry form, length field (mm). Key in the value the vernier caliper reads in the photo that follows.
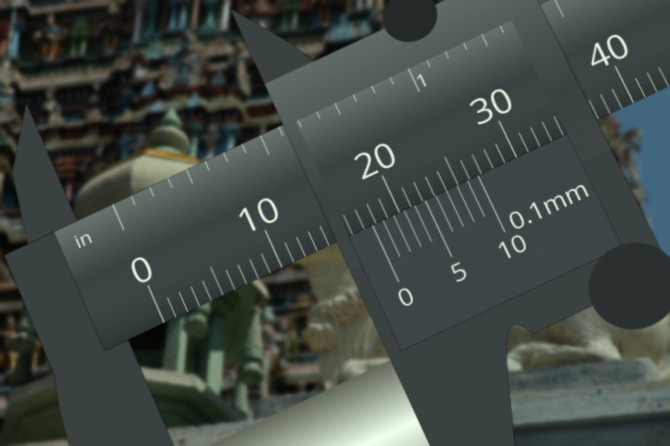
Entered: 17.7 mm
